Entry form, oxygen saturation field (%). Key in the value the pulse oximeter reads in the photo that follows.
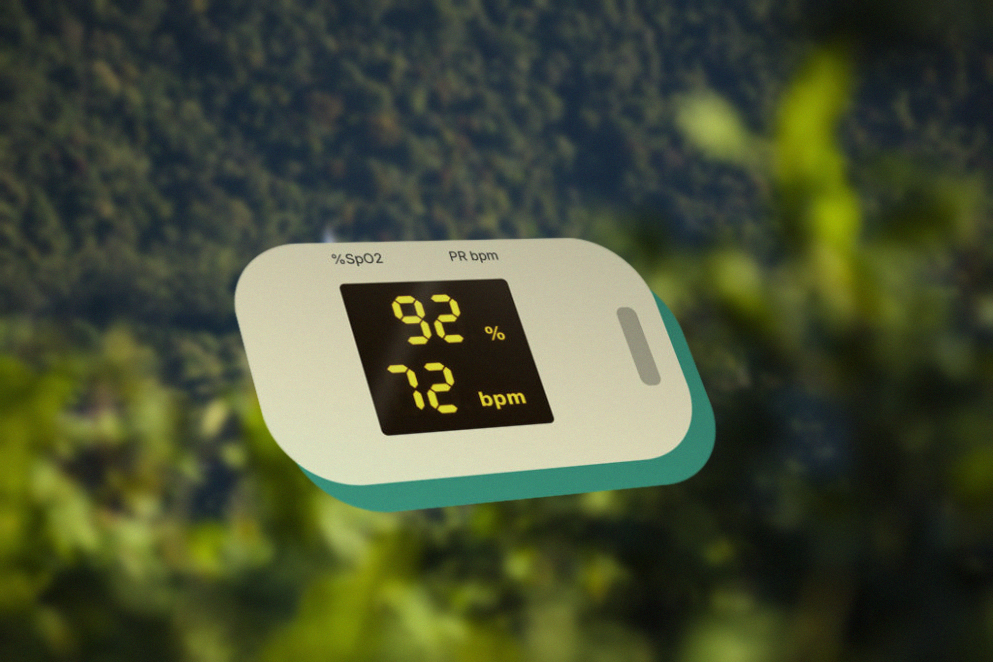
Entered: 92 %
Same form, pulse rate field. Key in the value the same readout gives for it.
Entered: 72 bpm
